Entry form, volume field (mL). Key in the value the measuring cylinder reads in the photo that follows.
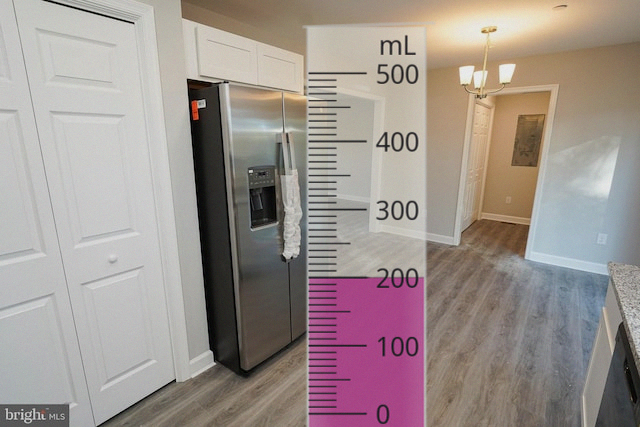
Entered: 200 mL
